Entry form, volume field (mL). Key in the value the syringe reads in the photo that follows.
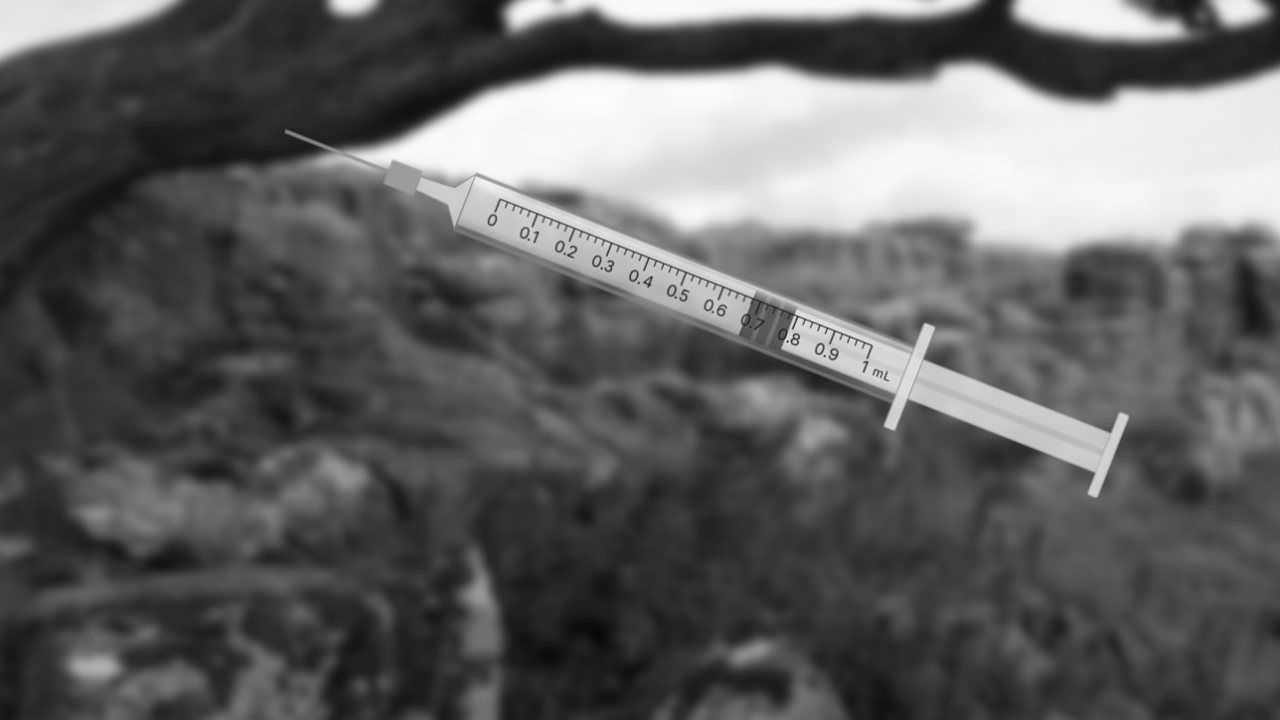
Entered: 0.68 mL
